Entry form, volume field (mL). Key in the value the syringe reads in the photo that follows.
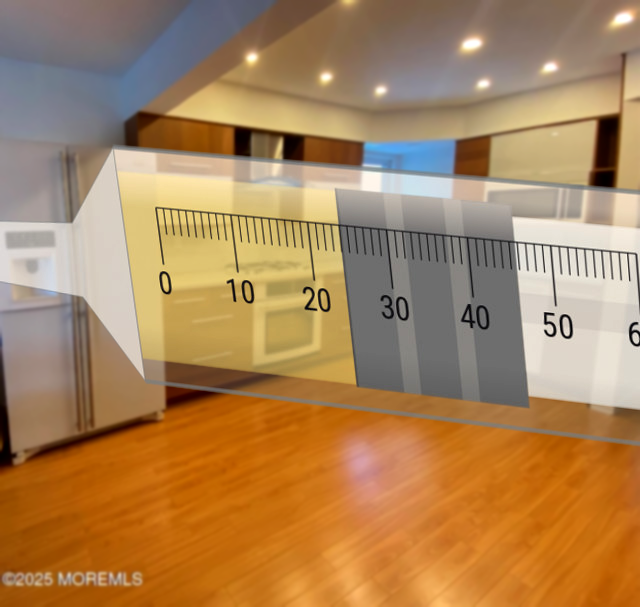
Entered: 24 mL
